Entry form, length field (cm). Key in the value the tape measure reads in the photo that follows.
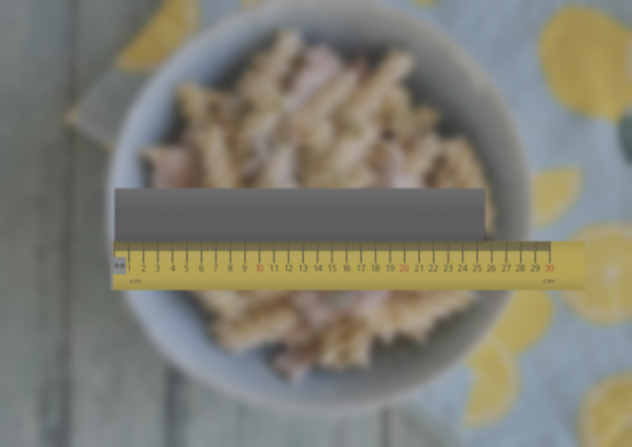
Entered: 25.5 cm
